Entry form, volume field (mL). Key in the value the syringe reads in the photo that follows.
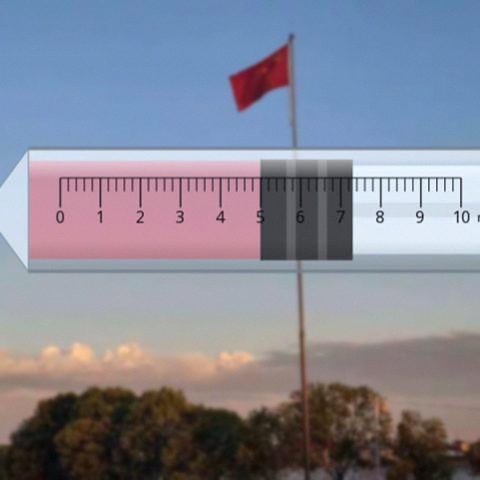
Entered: 5 mL
